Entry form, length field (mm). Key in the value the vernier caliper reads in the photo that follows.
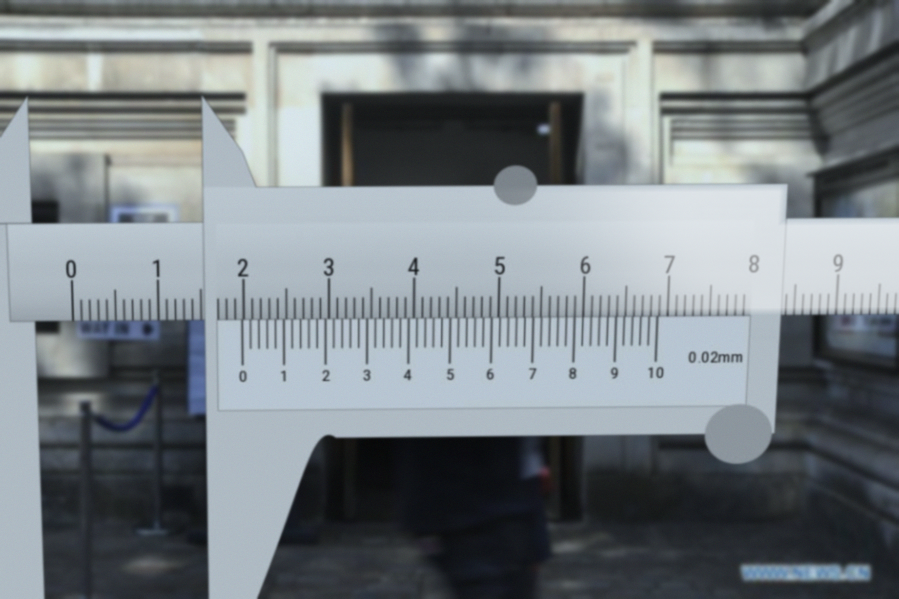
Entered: 19.8 mm
